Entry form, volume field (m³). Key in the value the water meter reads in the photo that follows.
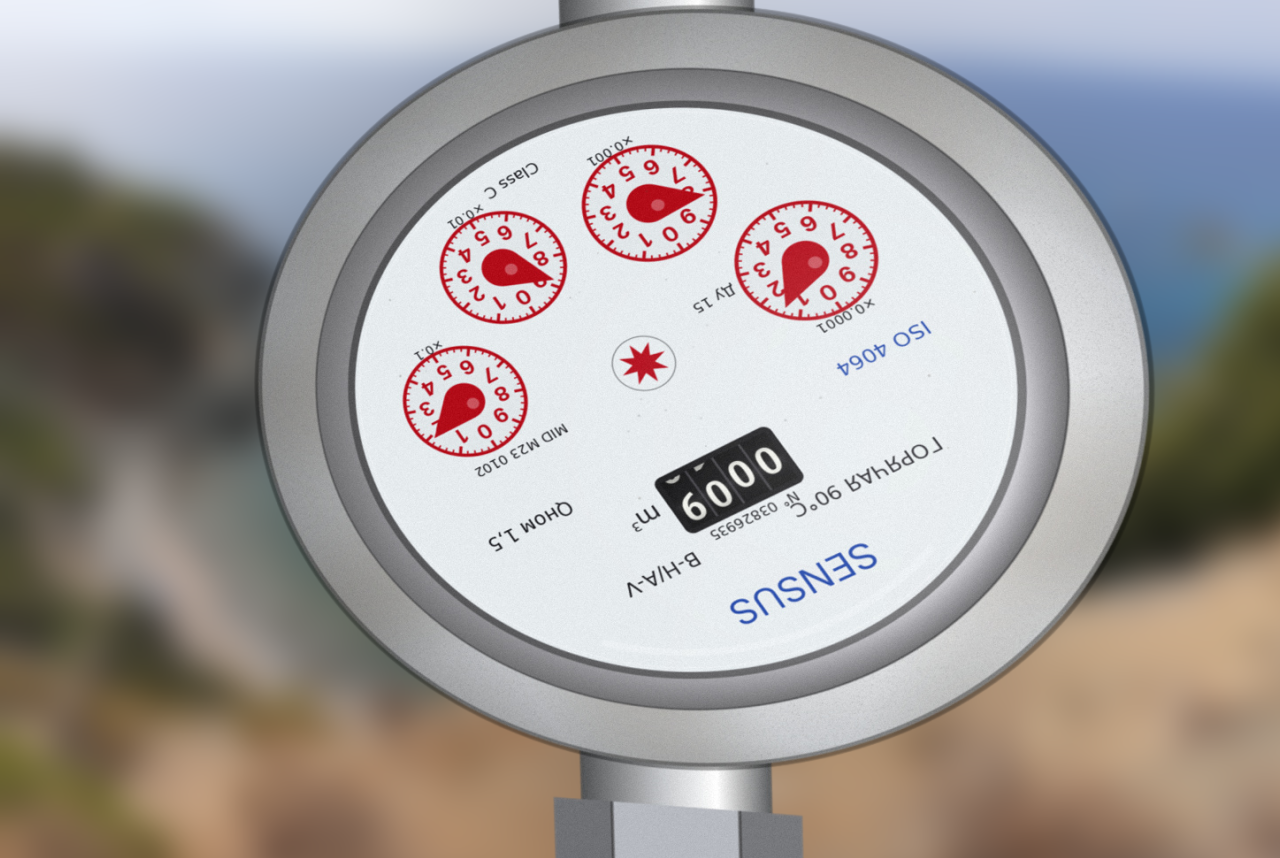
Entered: 9.1881 m³
